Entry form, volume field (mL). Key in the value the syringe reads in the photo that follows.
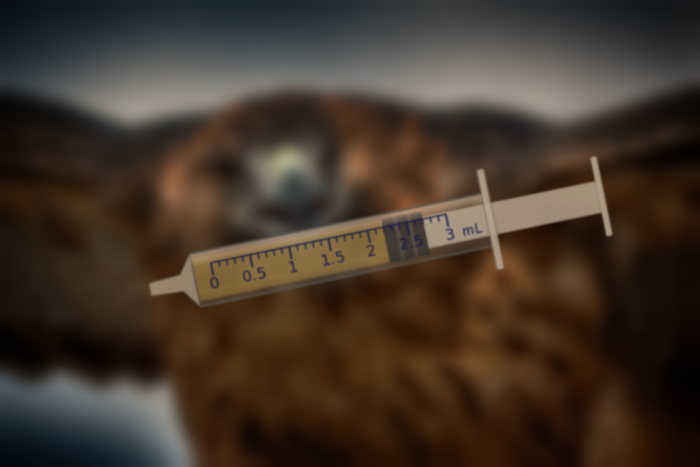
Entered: 2.2 mL
